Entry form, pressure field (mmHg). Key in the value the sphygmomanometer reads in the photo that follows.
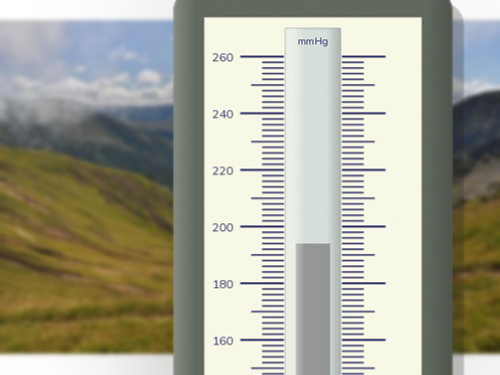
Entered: 194 mmHg
